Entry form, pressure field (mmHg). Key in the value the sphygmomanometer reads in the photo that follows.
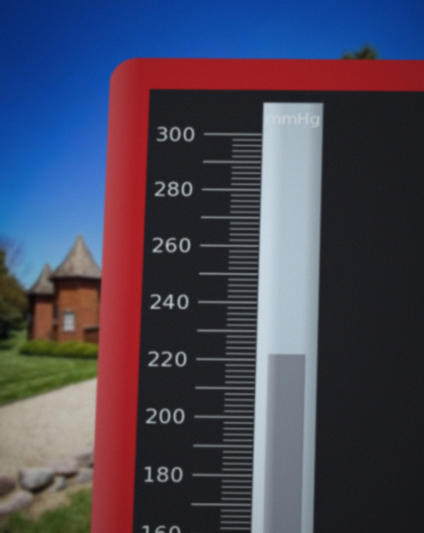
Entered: 222 mmHg
